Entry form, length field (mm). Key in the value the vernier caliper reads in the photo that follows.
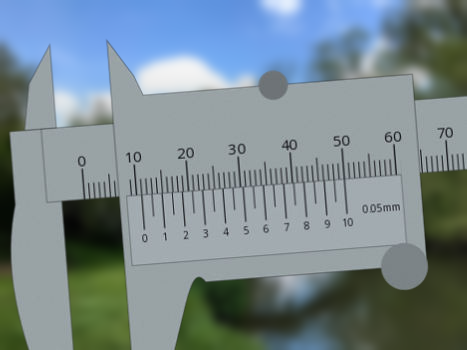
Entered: 11.0 mm
